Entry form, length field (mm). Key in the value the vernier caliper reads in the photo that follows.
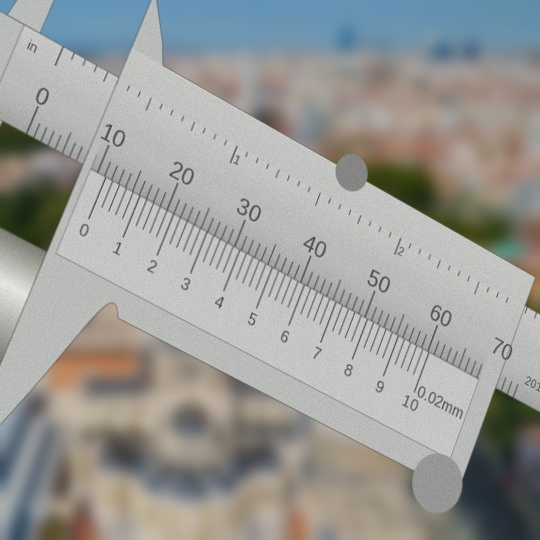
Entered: 11.2 mm
